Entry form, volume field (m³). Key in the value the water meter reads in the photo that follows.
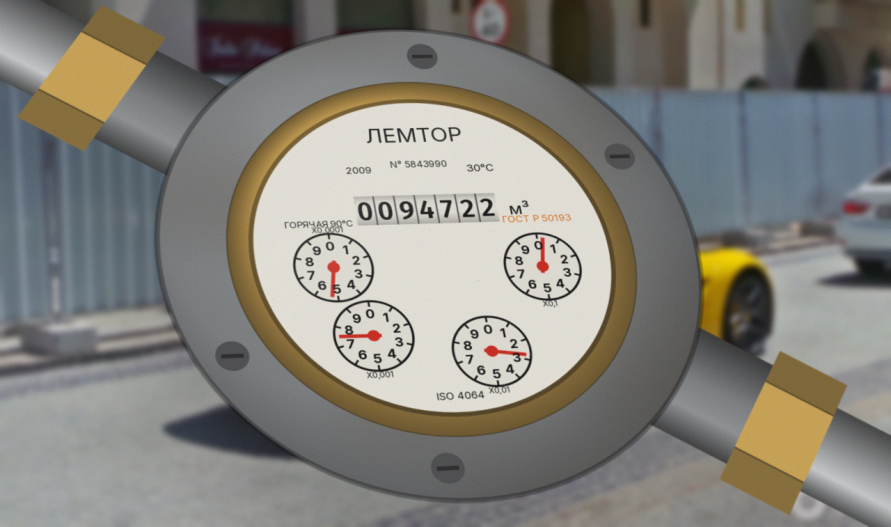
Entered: 94722.0275 m³
